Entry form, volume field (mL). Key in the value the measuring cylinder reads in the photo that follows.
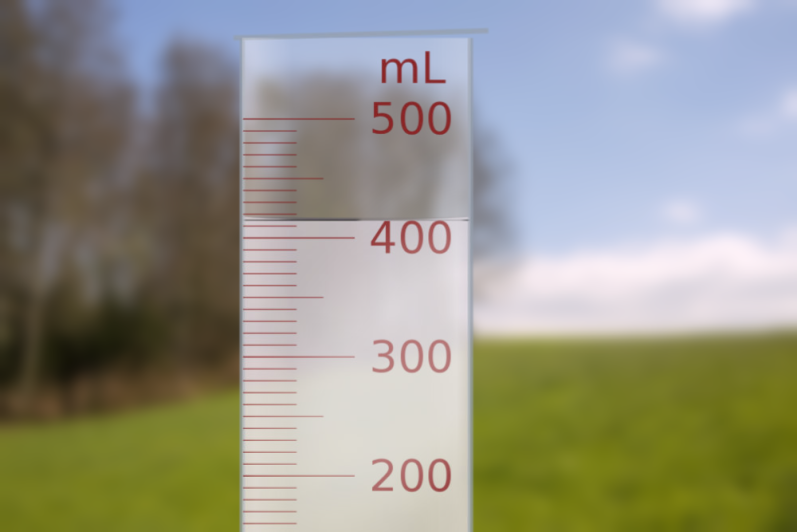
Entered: 415 mL
